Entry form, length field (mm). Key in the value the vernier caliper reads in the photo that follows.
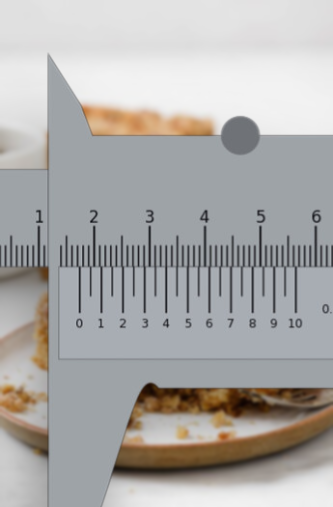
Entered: 17.4 mm
